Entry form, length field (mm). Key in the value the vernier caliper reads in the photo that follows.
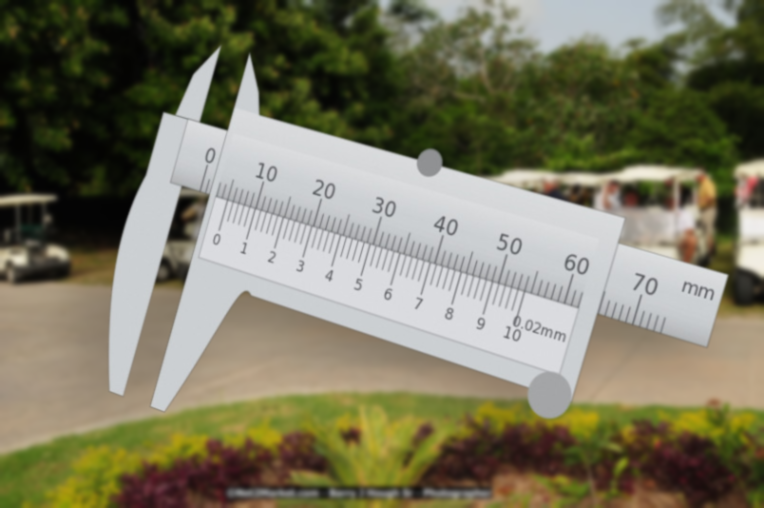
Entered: 5.0 mm
